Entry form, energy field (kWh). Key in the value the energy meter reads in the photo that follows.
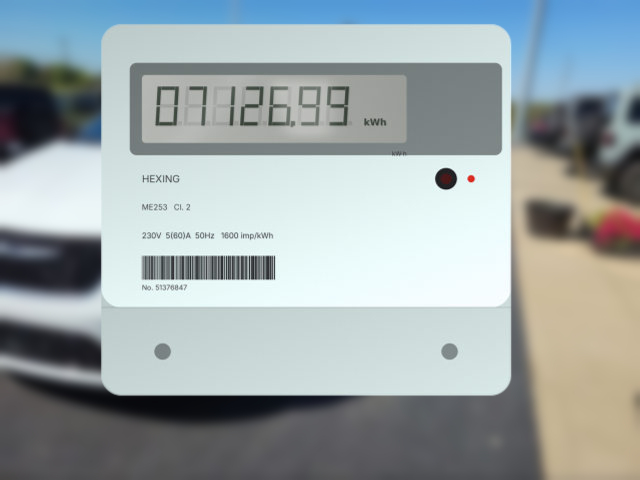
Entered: 7126.99 kWh
